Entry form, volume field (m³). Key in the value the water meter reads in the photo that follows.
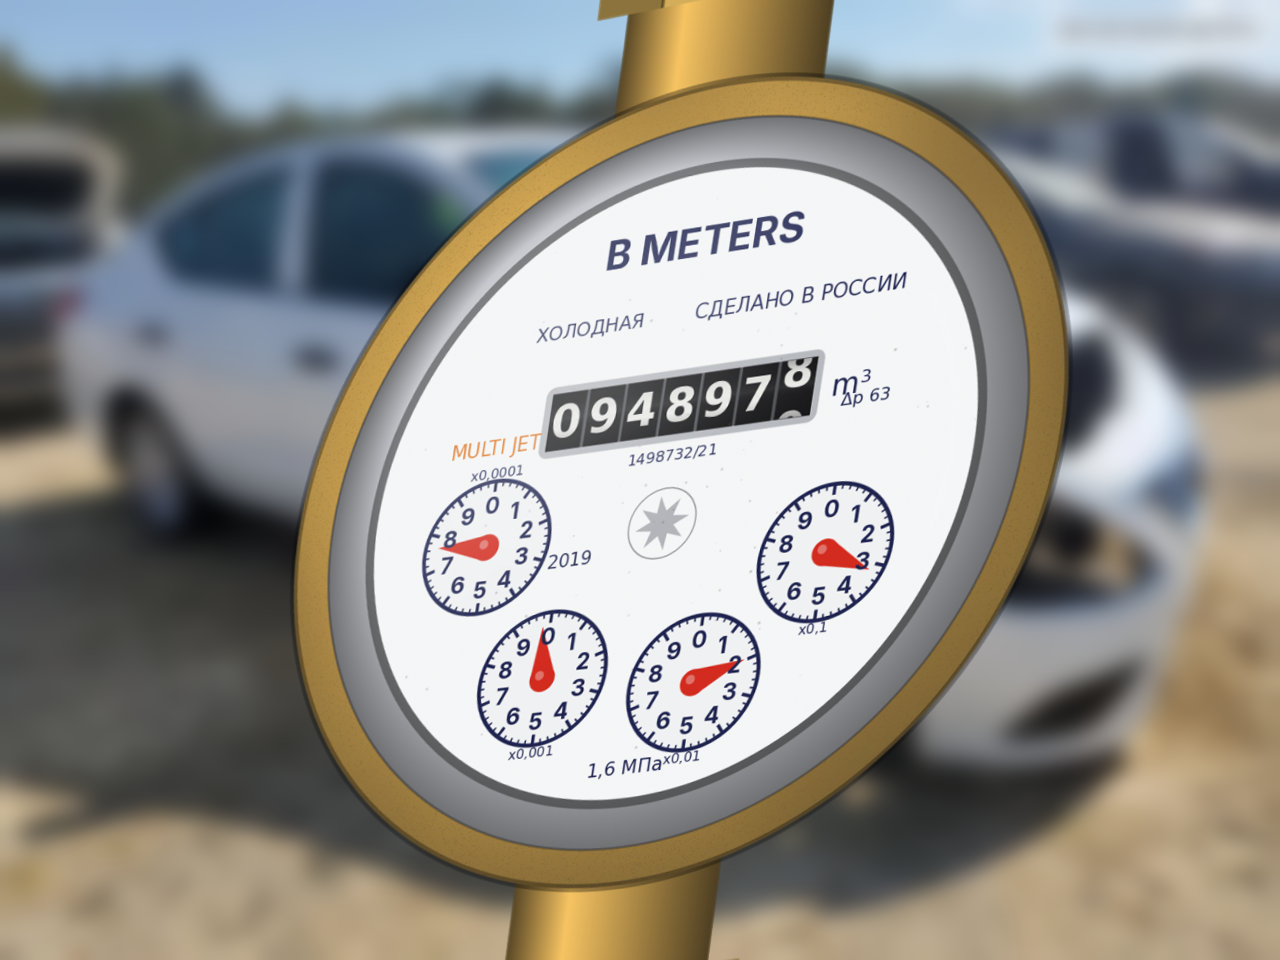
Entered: 948978.3197 m³
